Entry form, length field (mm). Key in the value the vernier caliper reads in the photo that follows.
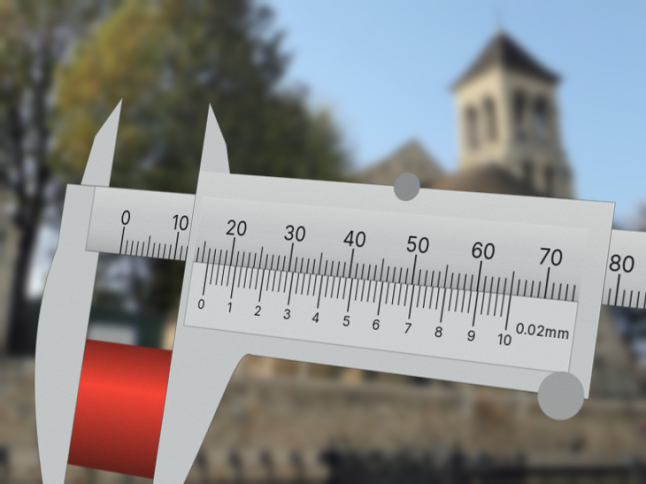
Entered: 16.0 mm
